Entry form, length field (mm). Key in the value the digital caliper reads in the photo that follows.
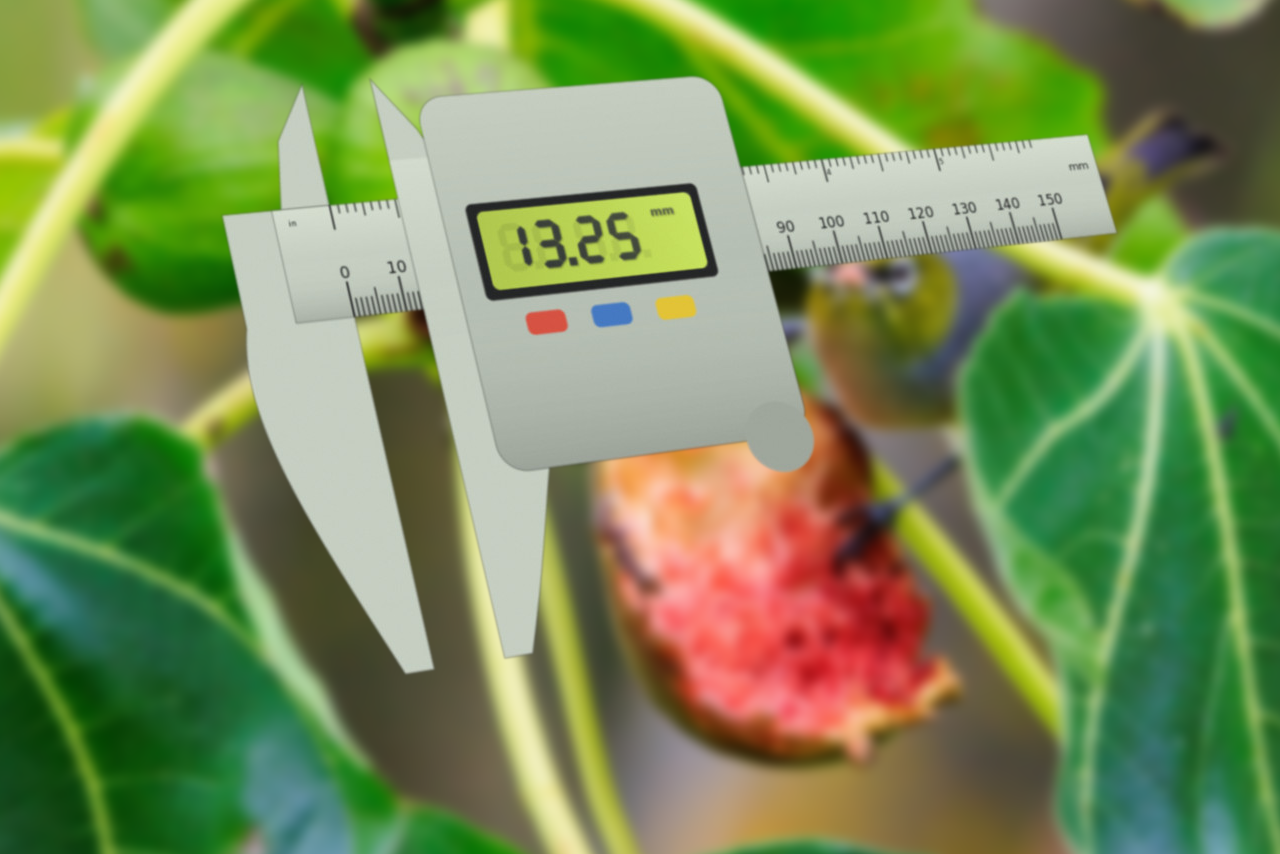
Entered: 13.25 mm
